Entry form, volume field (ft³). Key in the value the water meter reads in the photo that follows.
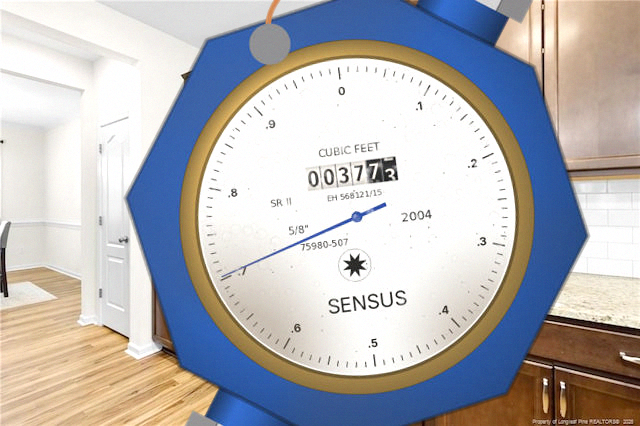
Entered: 3772.70 ft³
